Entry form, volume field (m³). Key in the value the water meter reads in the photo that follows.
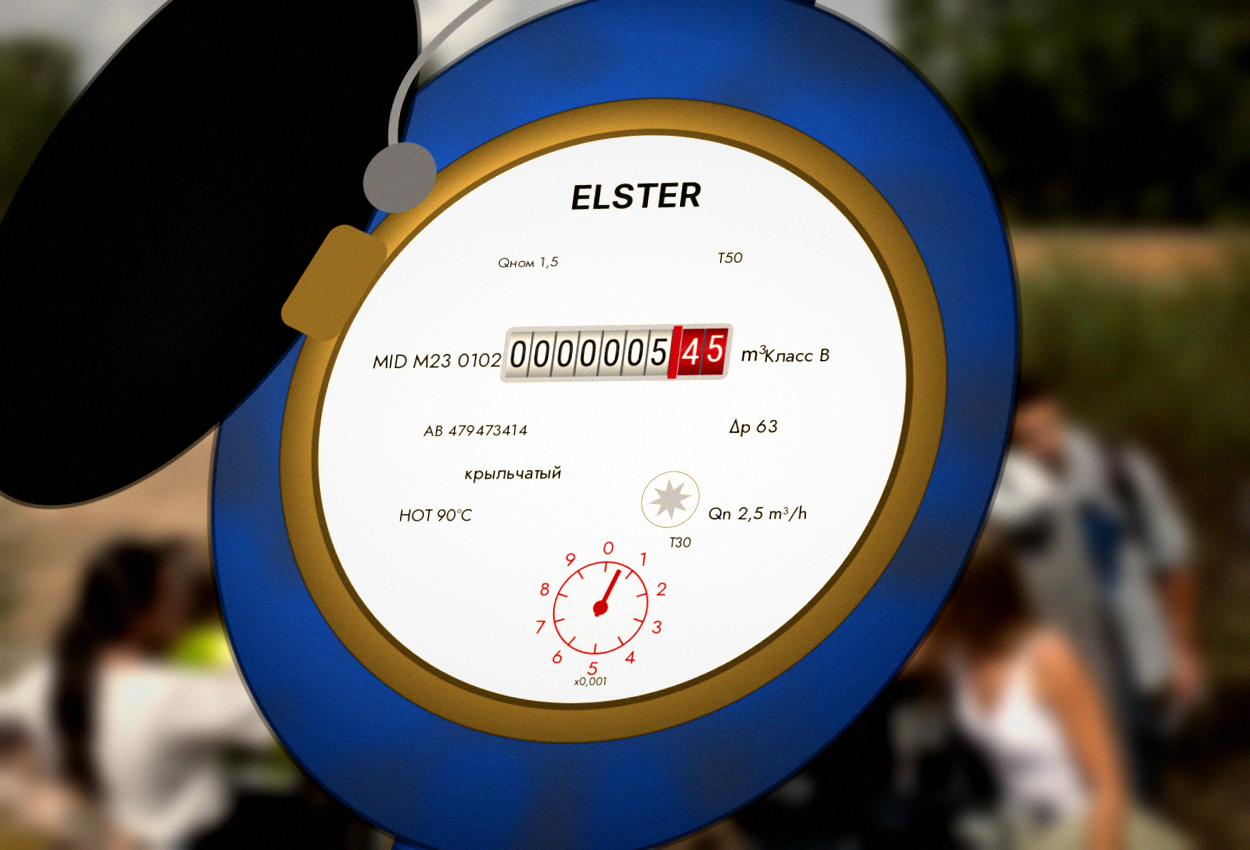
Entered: 5.450 m³
